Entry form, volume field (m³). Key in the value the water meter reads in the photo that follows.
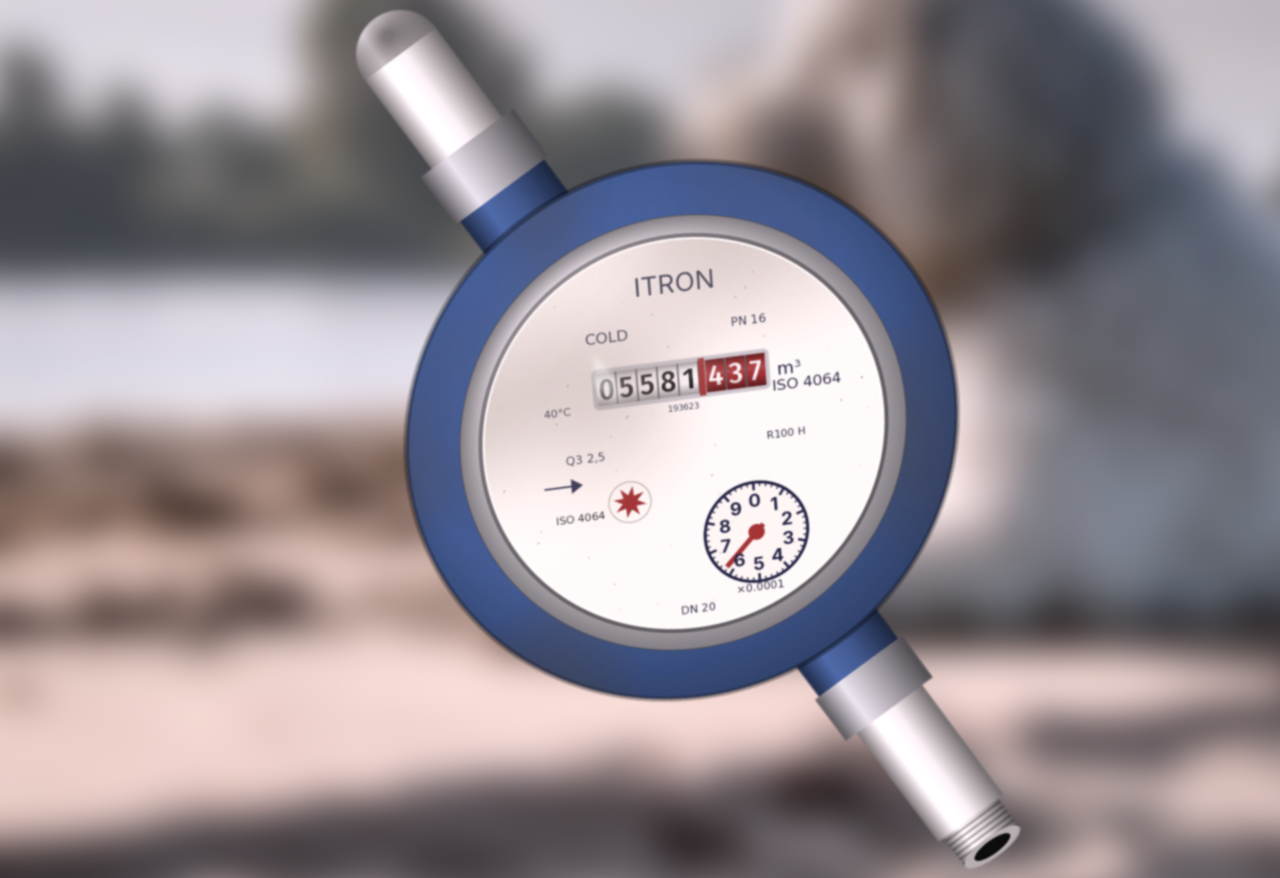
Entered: 5581.4376 m³
